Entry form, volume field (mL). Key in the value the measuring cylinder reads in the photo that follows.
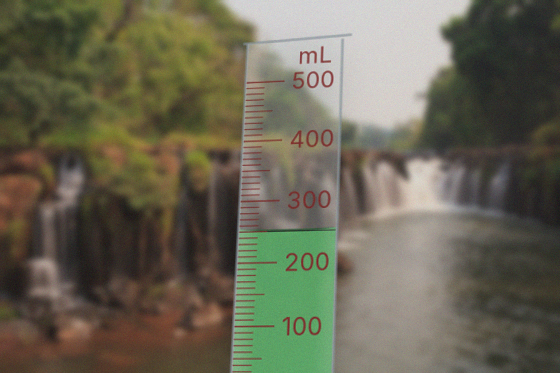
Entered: 250 mL
